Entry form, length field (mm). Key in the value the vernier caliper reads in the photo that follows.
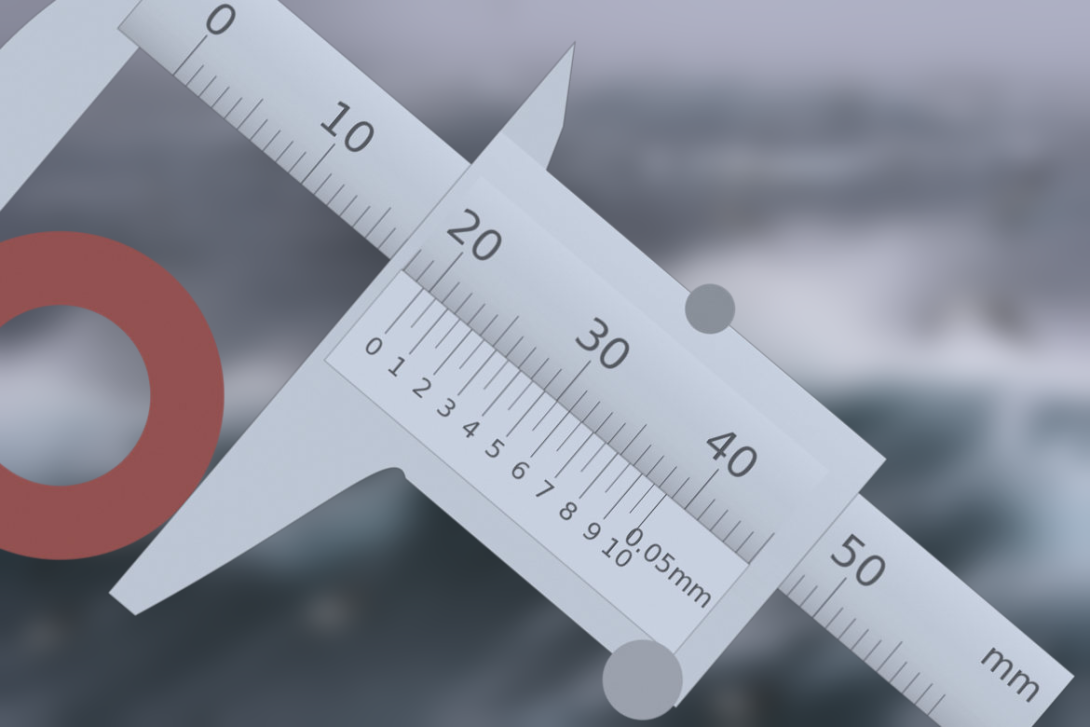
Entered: 19.6 mm
